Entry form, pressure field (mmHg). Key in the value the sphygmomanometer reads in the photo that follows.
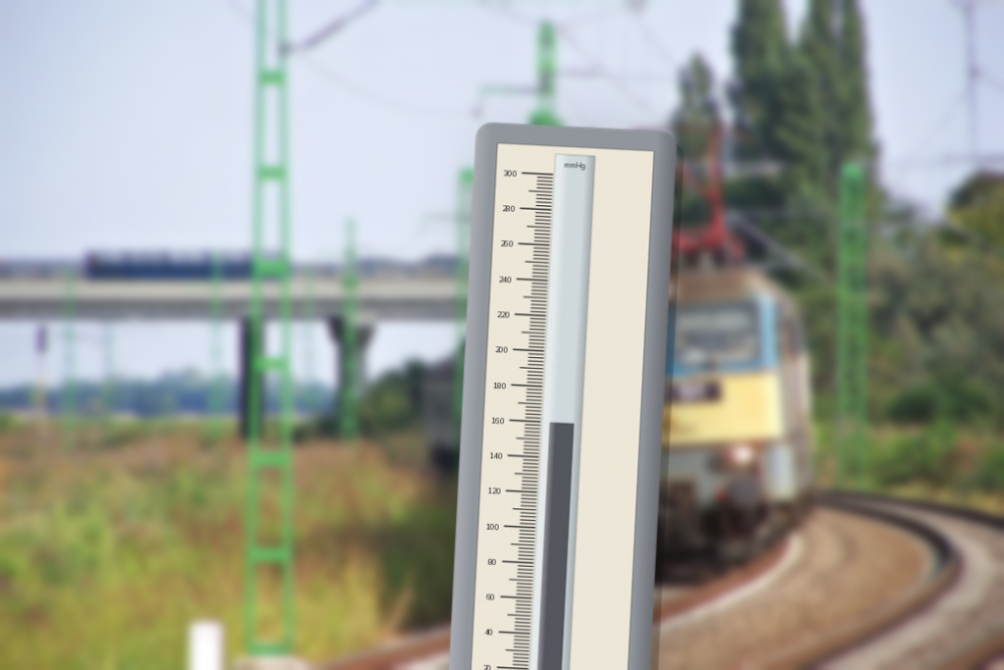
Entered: 160 mmHg
